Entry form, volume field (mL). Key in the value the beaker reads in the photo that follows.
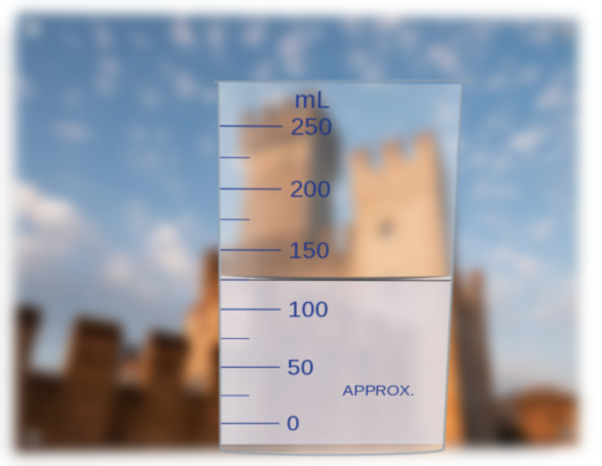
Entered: 125 mL
